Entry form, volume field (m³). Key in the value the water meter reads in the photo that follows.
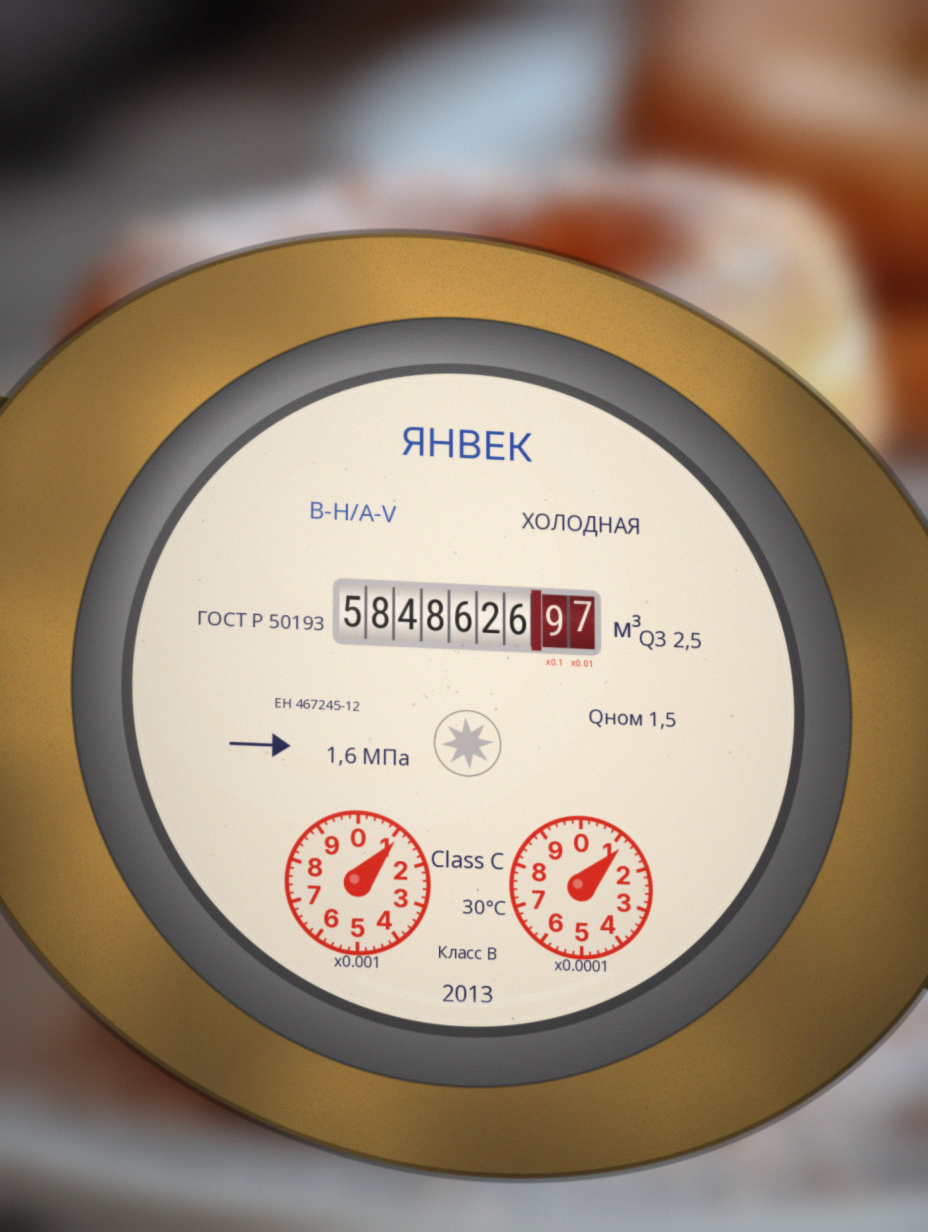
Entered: 5848626.9711 m³
